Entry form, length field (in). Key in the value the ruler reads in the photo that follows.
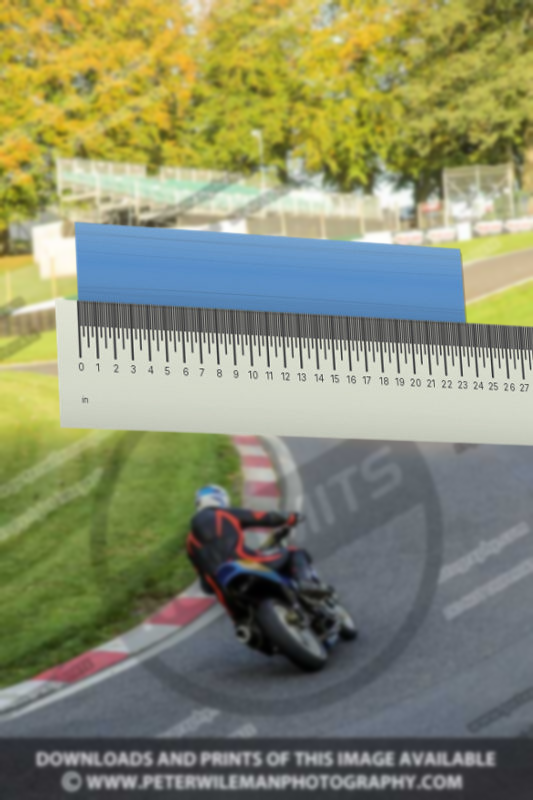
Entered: 23.5 in
